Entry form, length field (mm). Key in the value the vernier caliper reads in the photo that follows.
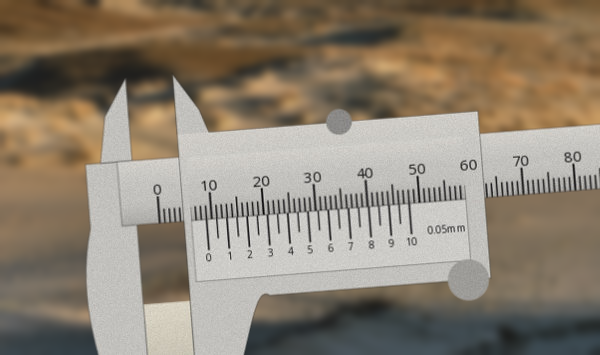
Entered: 9.0 mm
